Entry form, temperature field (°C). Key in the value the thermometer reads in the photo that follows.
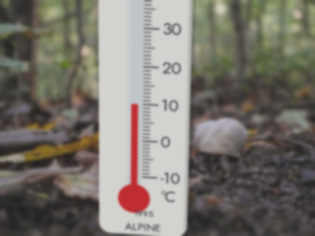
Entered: 10 °C
